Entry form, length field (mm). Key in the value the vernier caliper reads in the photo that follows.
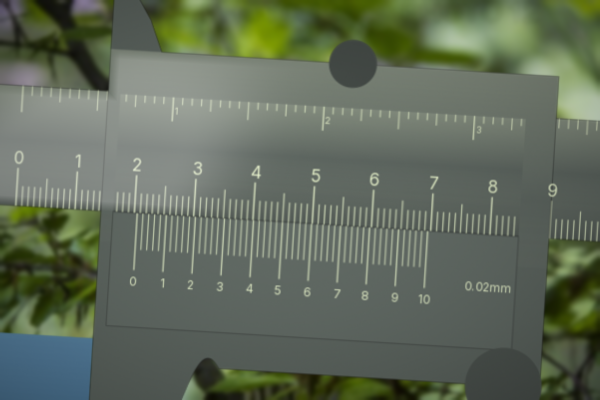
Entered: 20.5 mm
